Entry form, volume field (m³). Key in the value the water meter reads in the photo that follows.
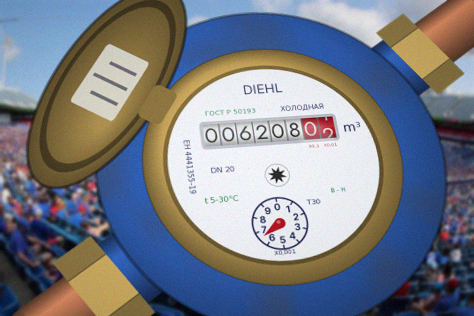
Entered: 6208.016 m³
